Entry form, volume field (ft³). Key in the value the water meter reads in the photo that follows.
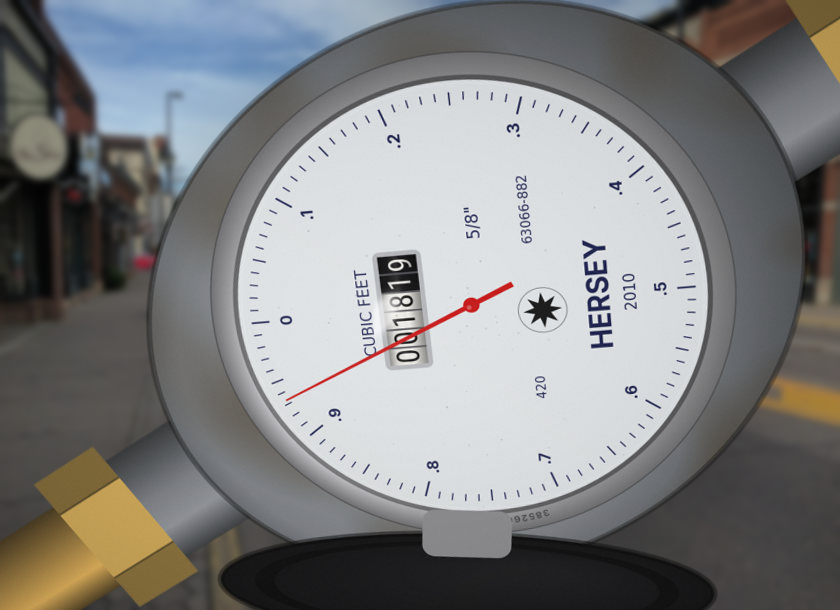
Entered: 1818.93 ft³
